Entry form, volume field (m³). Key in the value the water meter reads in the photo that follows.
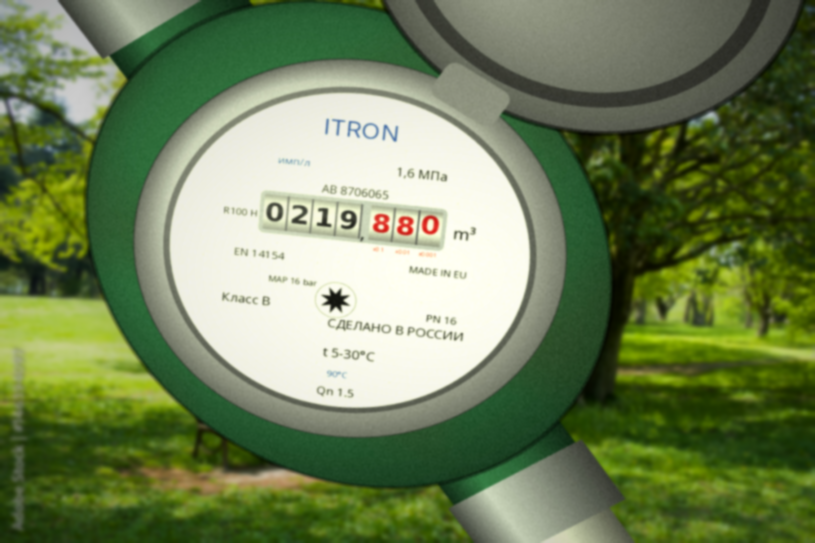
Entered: 219.880 m³
